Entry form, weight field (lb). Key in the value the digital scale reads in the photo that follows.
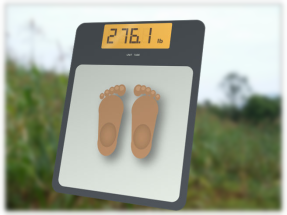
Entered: 276.1 lb
